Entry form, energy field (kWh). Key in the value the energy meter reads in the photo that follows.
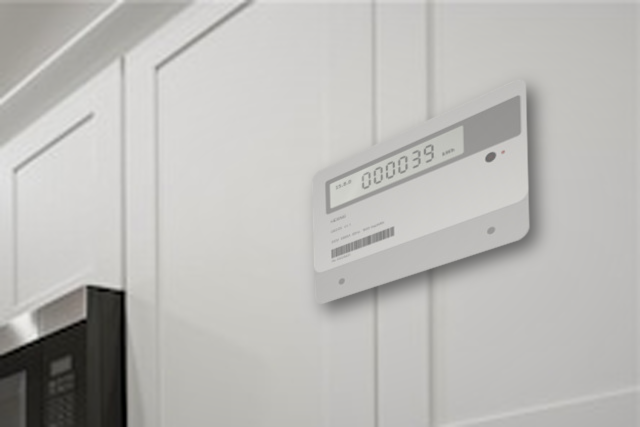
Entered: 39 kWh
